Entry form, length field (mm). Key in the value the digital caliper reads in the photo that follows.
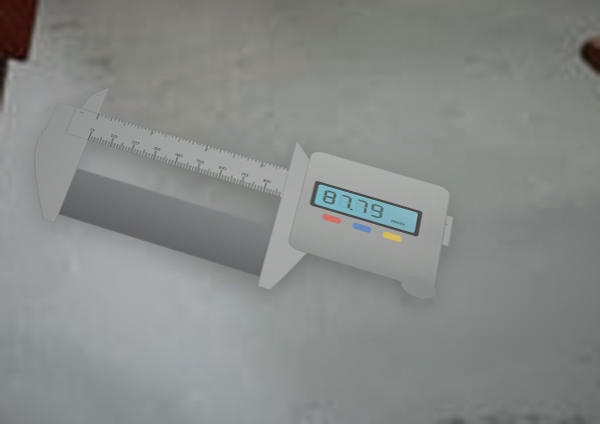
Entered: 87.79 mm
